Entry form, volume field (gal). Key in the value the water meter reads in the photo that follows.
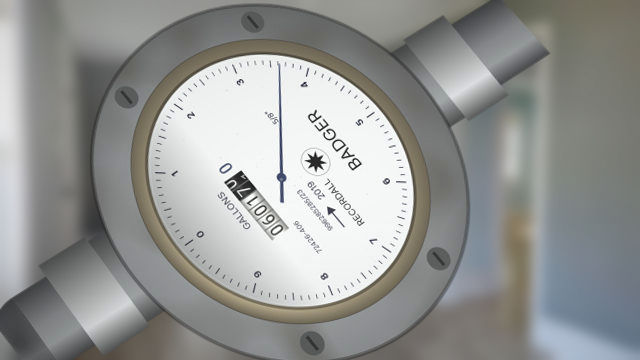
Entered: 601703.6 gal
